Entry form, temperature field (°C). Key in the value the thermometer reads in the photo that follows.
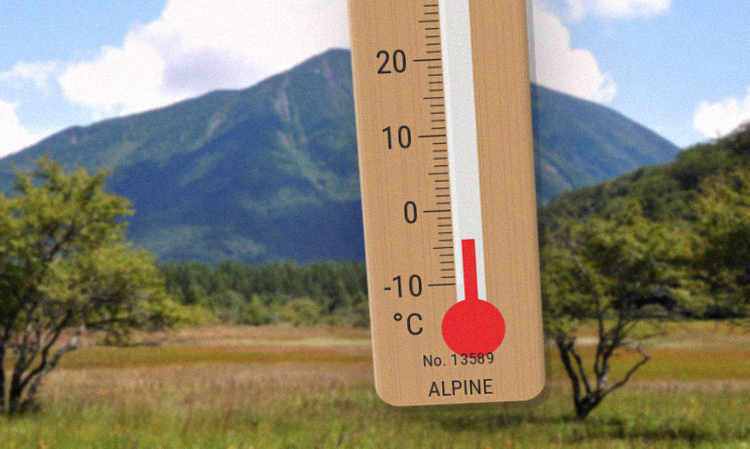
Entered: -4 °C
